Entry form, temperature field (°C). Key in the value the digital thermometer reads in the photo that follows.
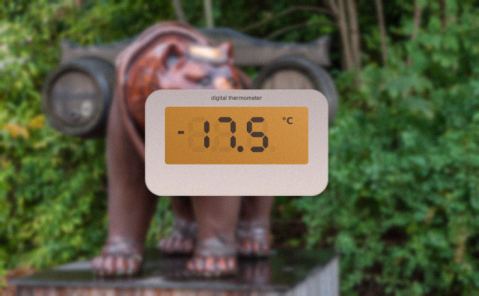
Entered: -17.5 °C
